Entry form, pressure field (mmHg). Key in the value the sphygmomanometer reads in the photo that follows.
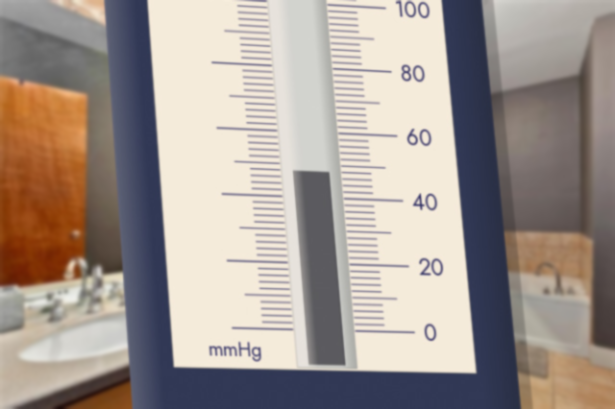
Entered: 48 mmHg
